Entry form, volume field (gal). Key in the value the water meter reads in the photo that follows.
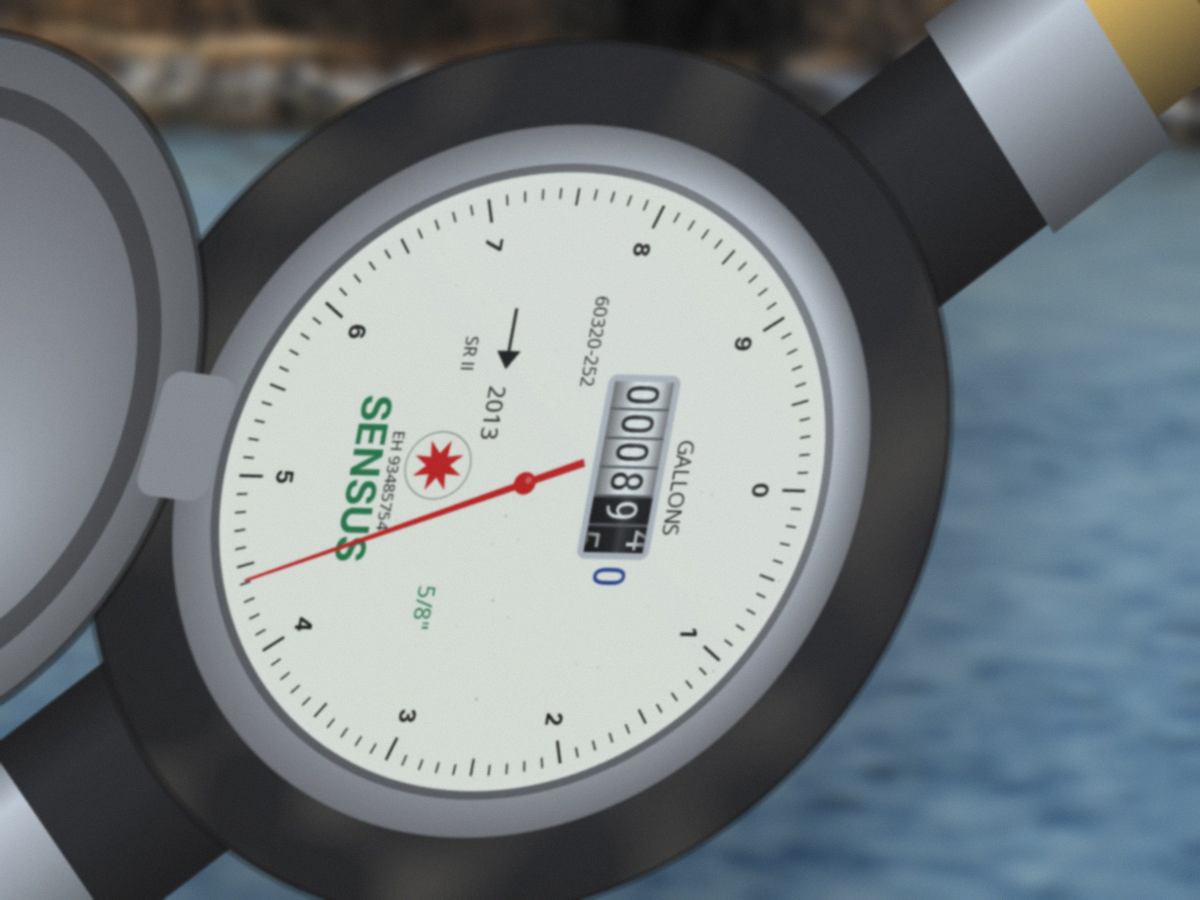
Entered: 8944.4 gal
